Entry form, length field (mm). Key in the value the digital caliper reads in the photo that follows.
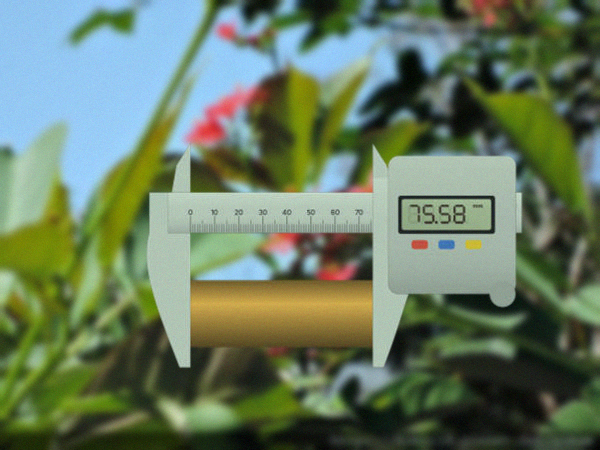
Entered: 75.58 mm
